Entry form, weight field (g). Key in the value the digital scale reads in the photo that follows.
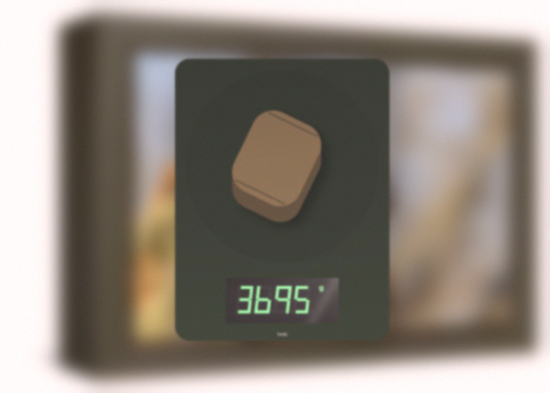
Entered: 3695 g
